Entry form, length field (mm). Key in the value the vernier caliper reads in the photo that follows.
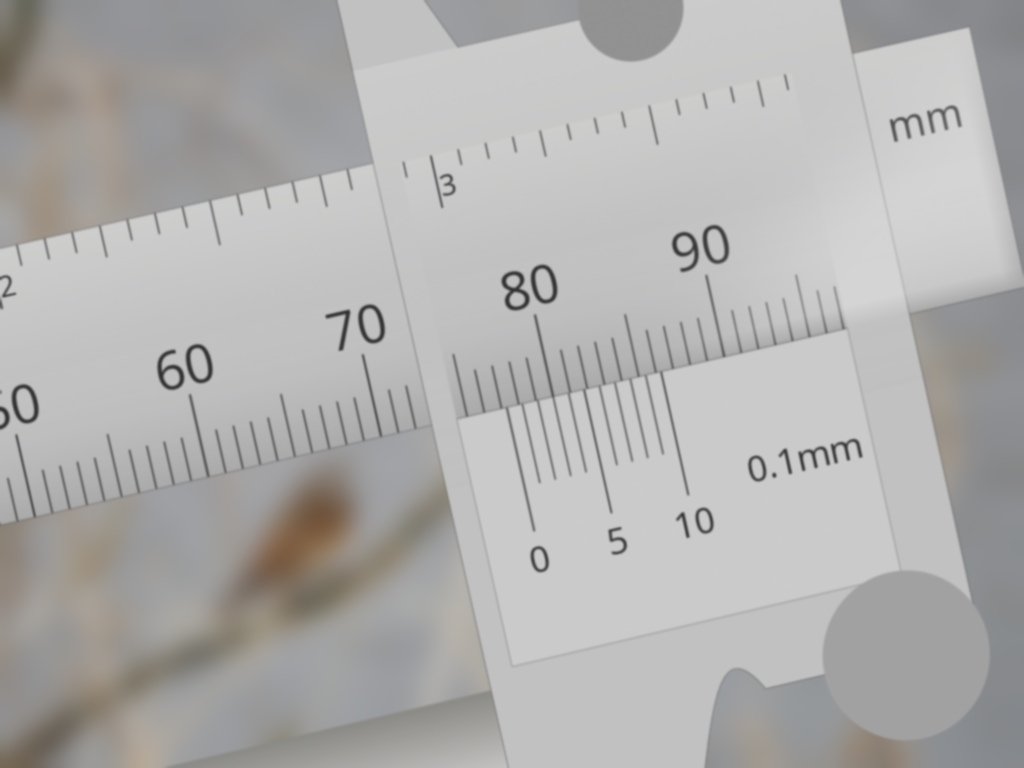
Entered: 77.3 mm
